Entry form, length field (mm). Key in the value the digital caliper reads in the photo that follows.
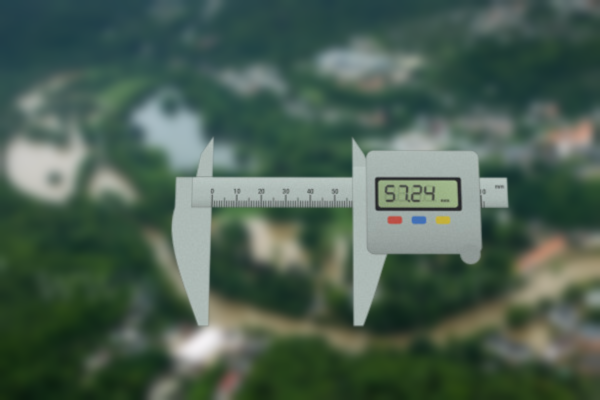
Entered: 57.24 mm
